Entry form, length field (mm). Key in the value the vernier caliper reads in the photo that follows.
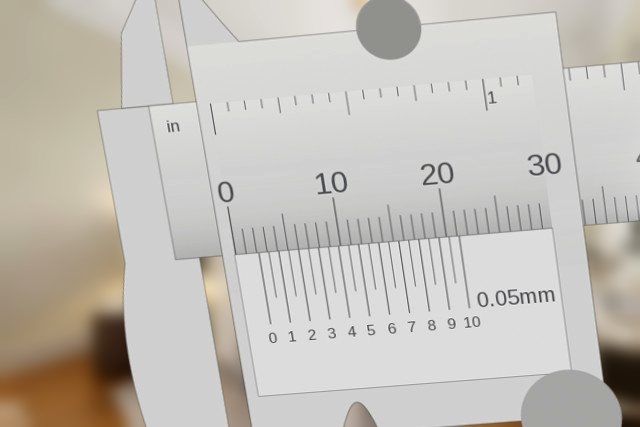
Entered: 2.2 mm
